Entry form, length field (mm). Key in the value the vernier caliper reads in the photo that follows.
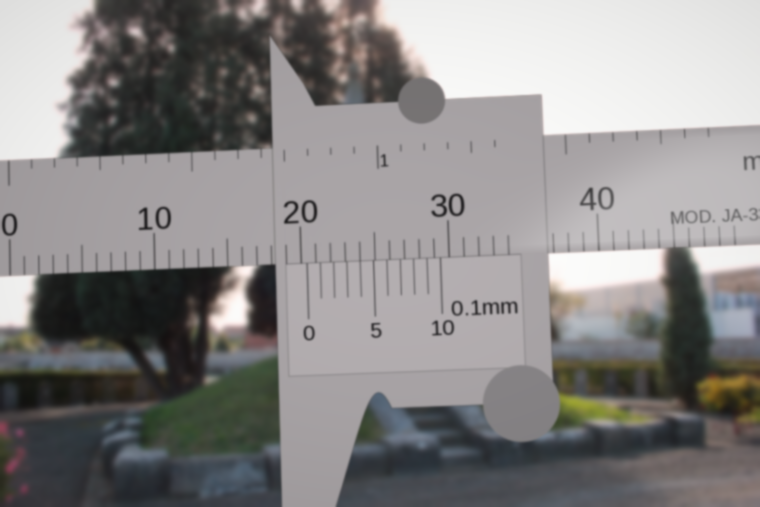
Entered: 20.4 mm
